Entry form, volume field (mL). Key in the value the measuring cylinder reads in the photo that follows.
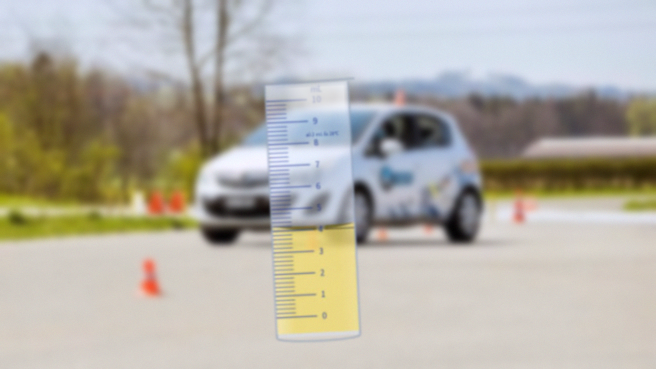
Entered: 4 mL
